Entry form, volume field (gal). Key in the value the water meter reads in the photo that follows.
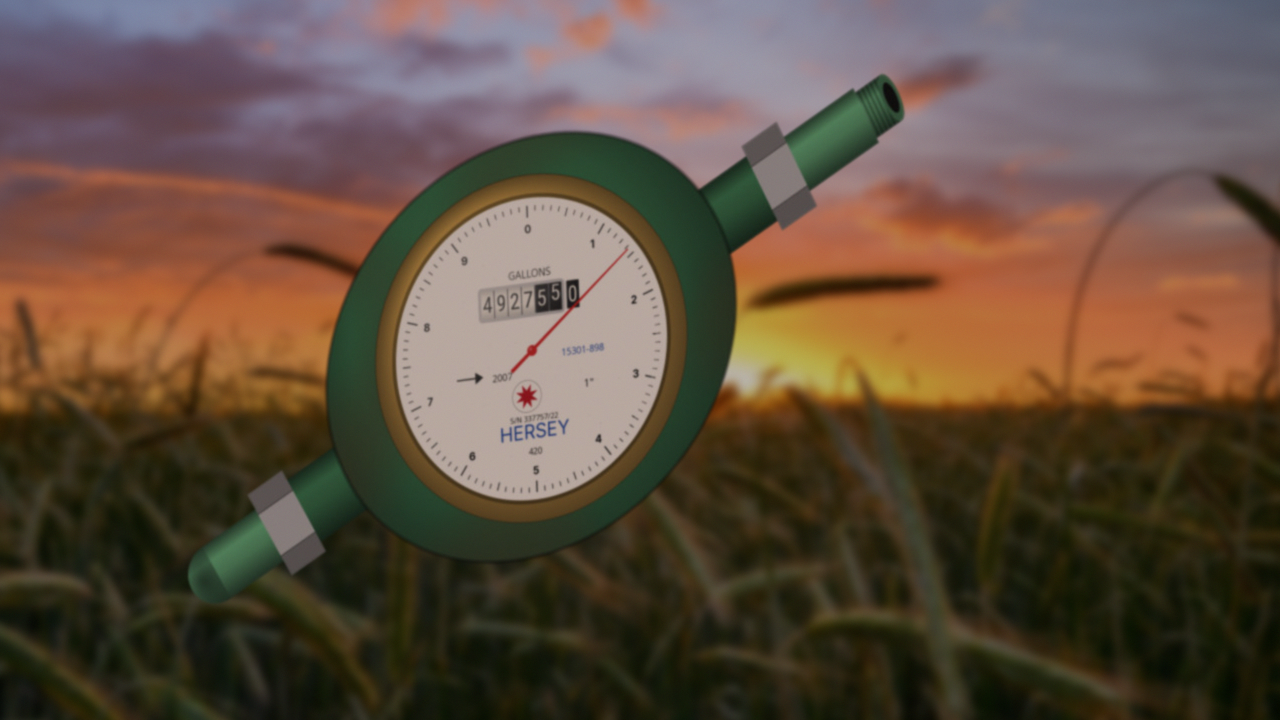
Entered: 4927551.4 gal
